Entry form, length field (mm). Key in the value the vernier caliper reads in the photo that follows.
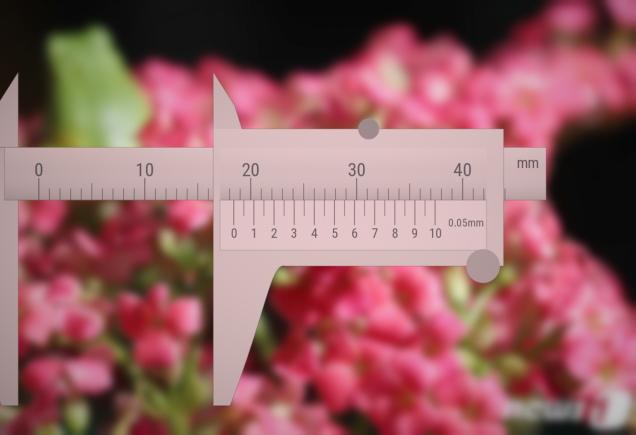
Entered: 18.4 mm
